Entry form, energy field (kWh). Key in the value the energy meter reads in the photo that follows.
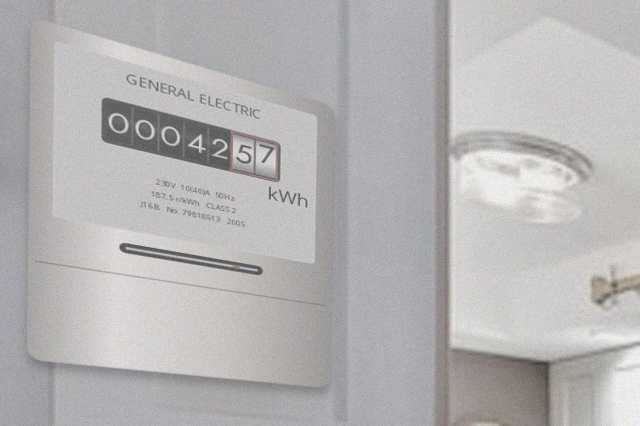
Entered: 42.57 kWh
